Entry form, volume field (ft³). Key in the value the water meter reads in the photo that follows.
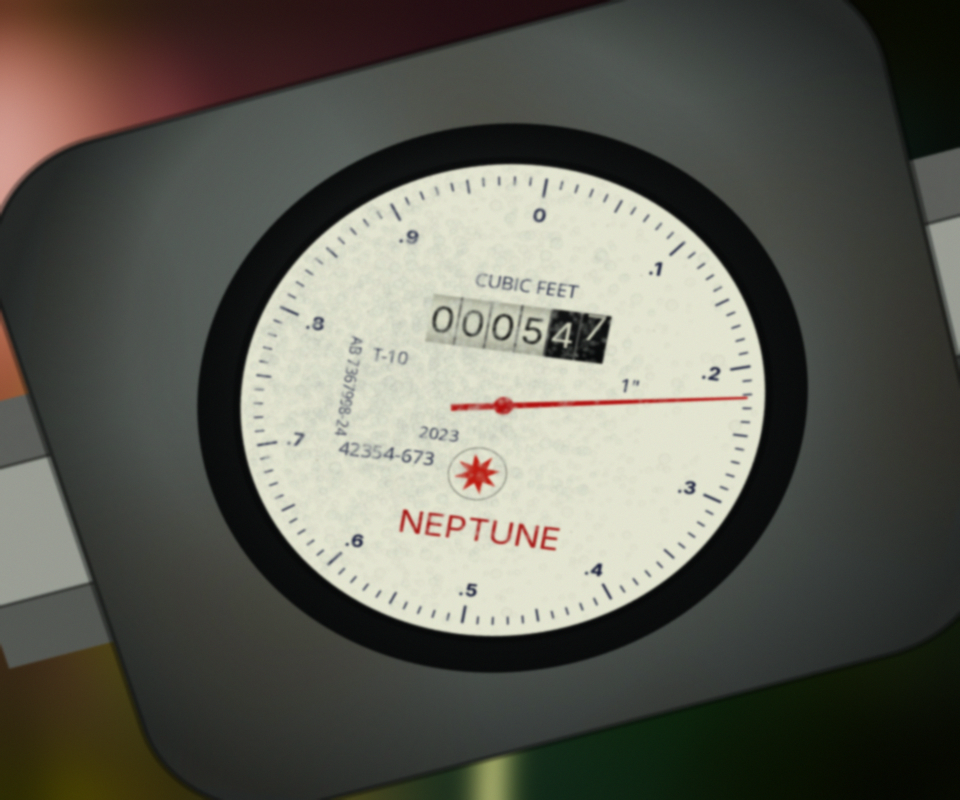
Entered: 547.22 ft³
